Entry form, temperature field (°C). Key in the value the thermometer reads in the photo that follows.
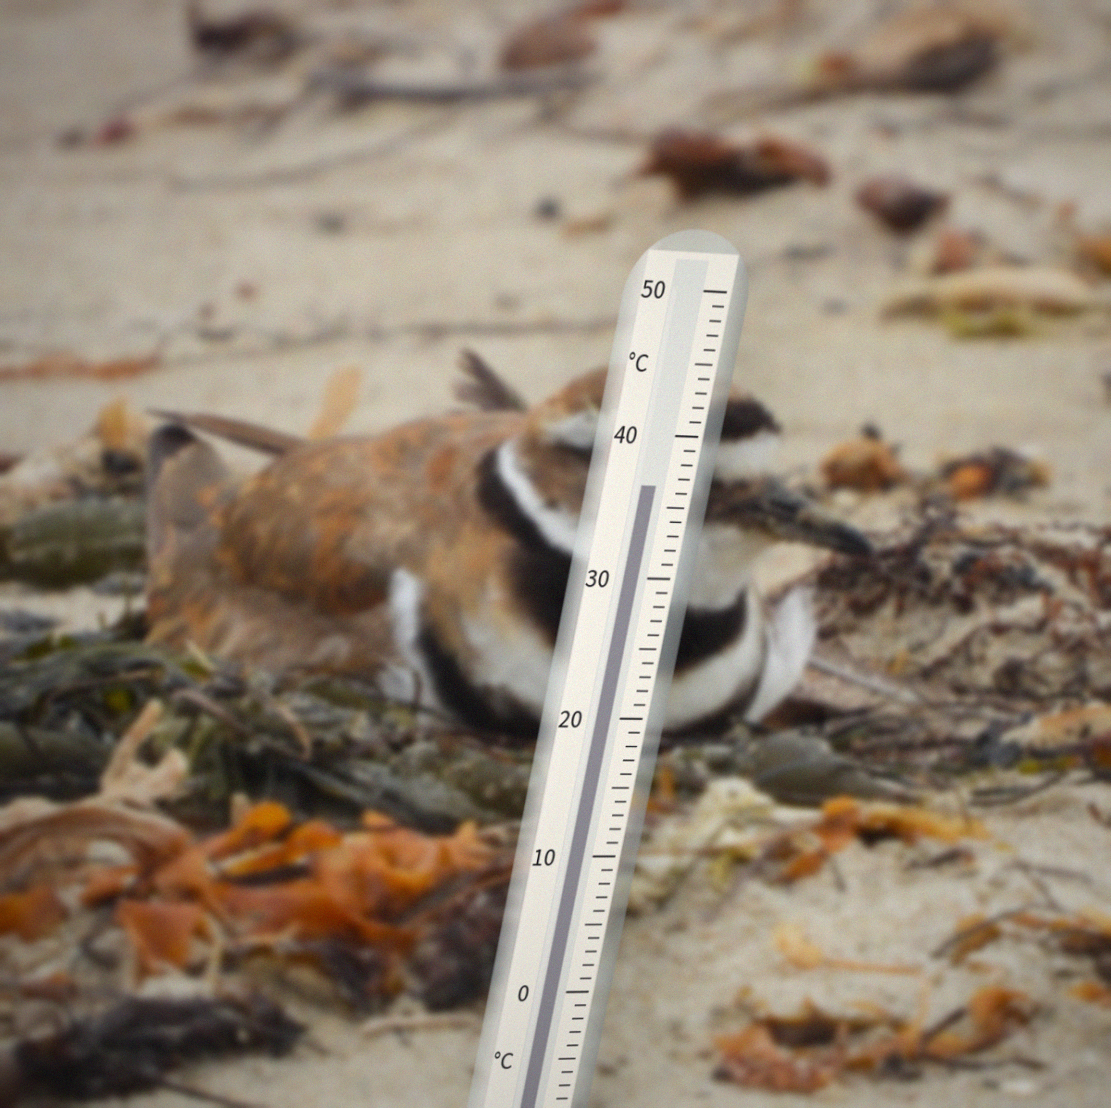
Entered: 36.5 °C
